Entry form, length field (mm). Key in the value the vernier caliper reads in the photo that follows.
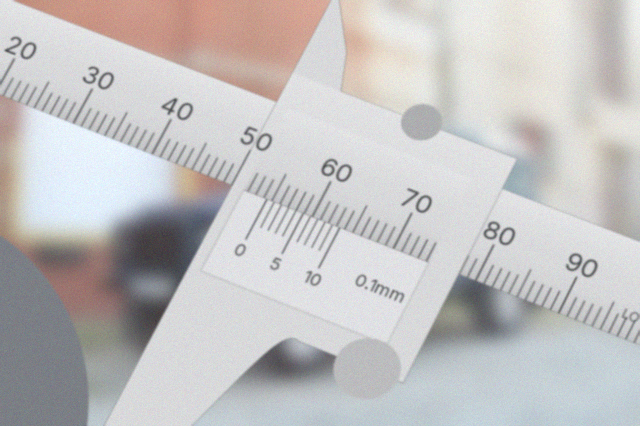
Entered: 54.4 mm
